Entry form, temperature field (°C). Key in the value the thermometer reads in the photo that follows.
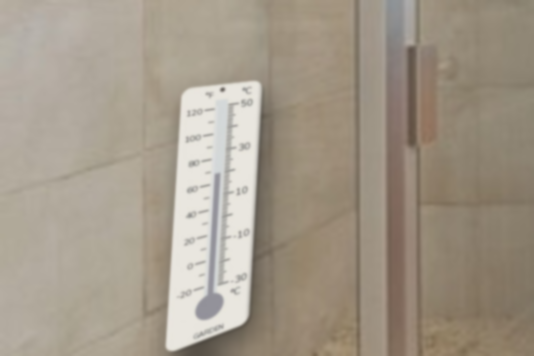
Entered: 20 °C
